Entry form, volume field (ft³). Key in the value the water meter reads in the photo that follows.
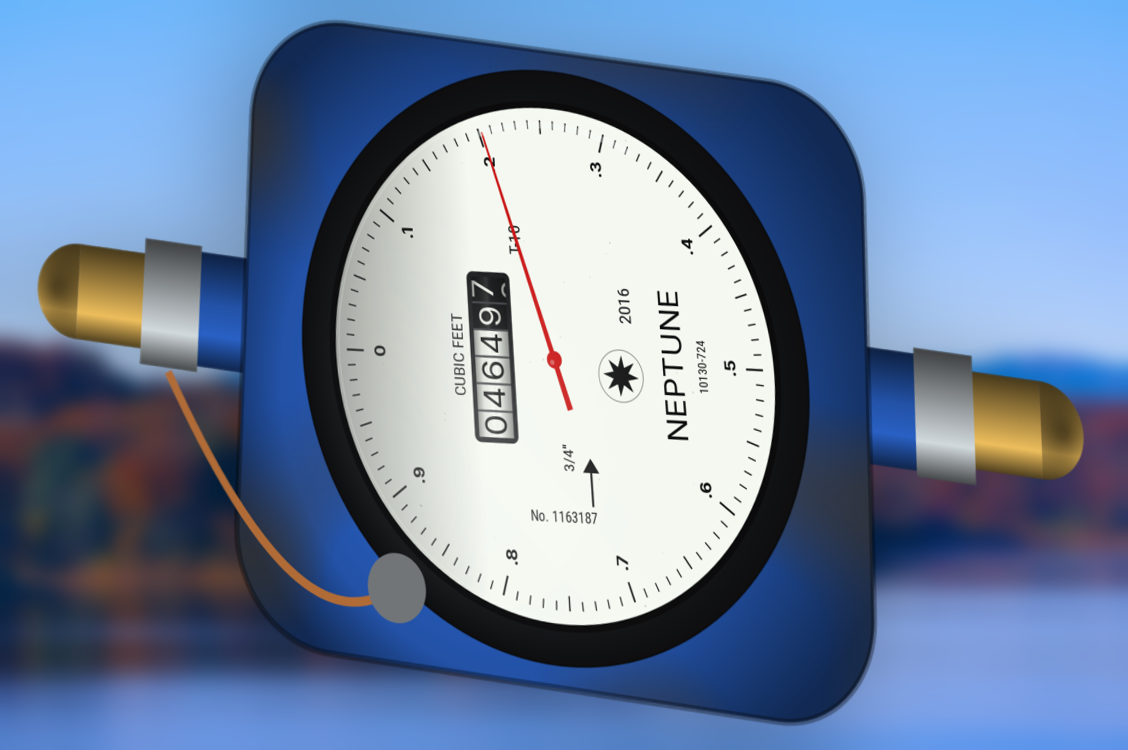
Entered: 46497.20 ft³
